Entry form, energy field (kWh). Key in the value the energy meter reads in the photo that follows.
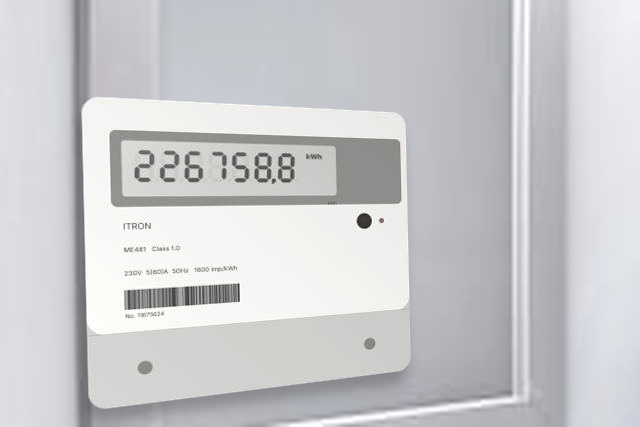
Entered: 226758.8 kWh
